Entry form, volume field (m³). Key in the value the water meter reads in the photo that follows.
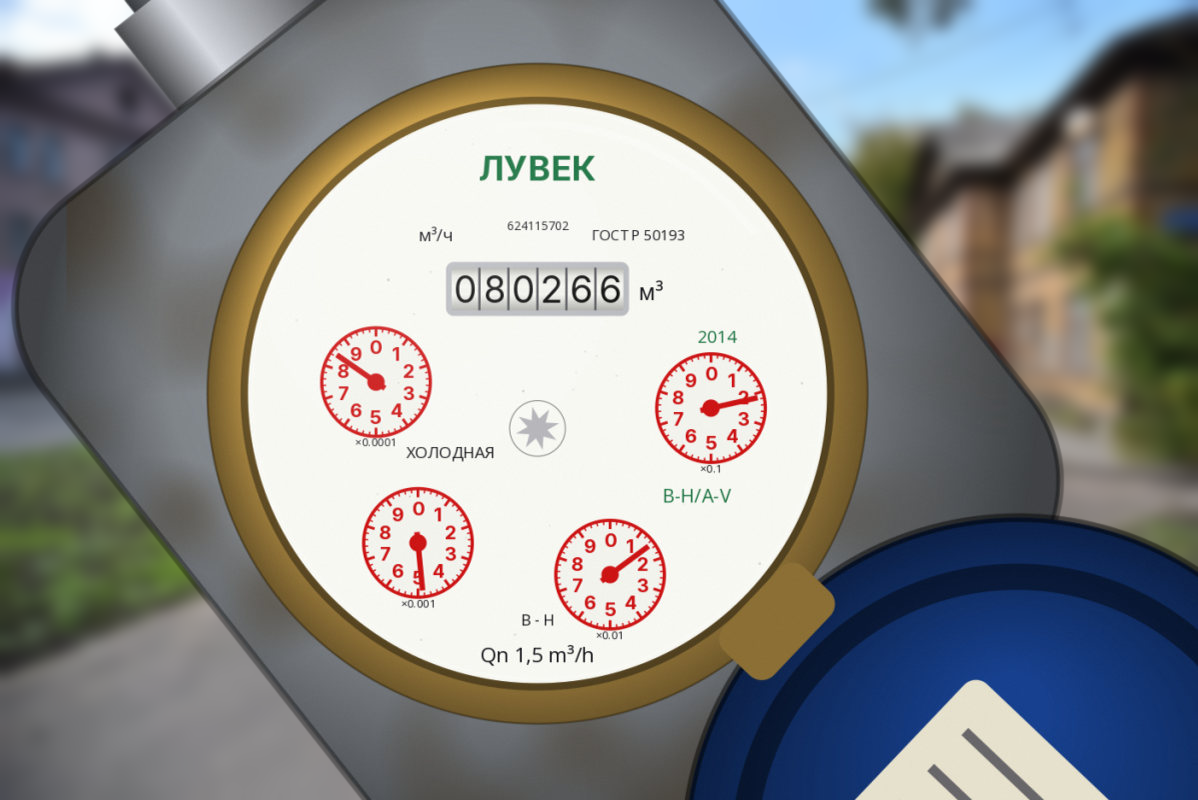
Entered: 80266.2148 m³
